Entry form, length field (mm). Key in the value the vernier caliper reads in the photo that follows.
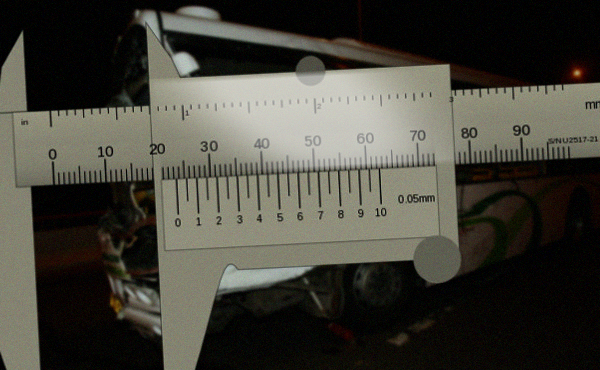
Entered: 23.5 mm
